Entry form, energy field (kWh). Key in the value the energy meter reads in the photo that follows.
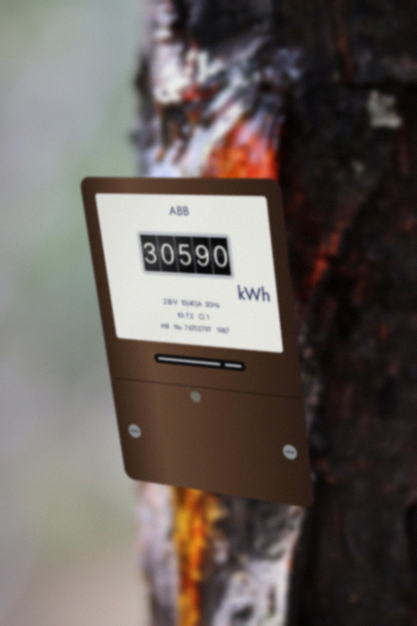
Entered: 30590 kWh
